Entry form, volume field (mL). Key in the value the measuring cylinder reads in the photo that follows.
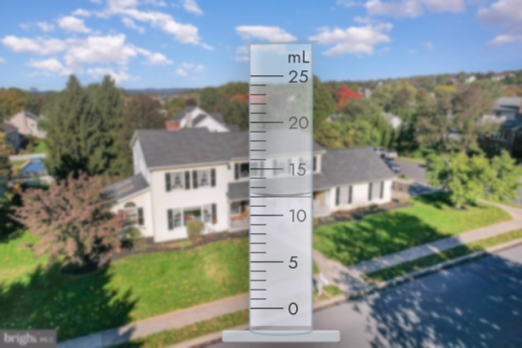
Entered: 12 mL
